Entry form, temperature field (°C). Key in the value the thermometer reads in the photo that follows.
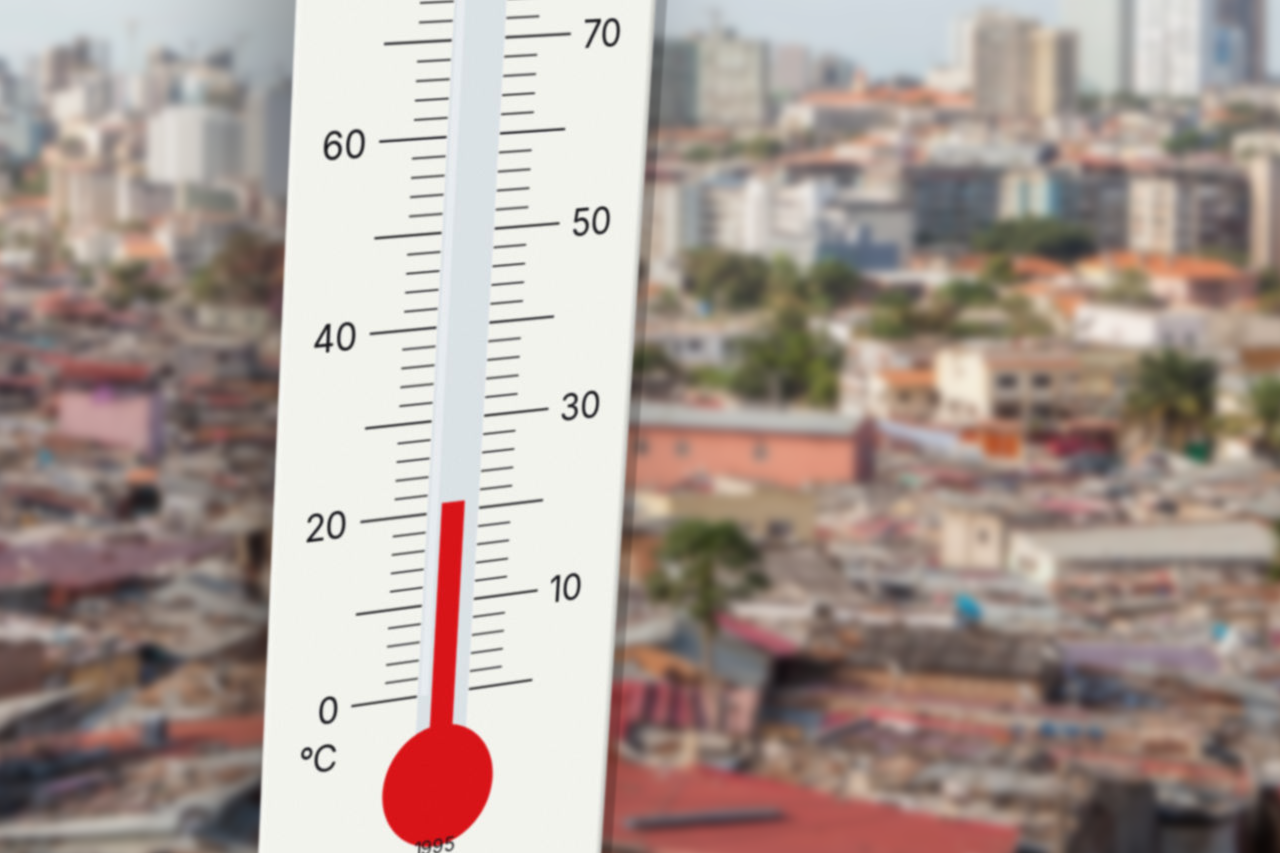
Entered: 21 °C
